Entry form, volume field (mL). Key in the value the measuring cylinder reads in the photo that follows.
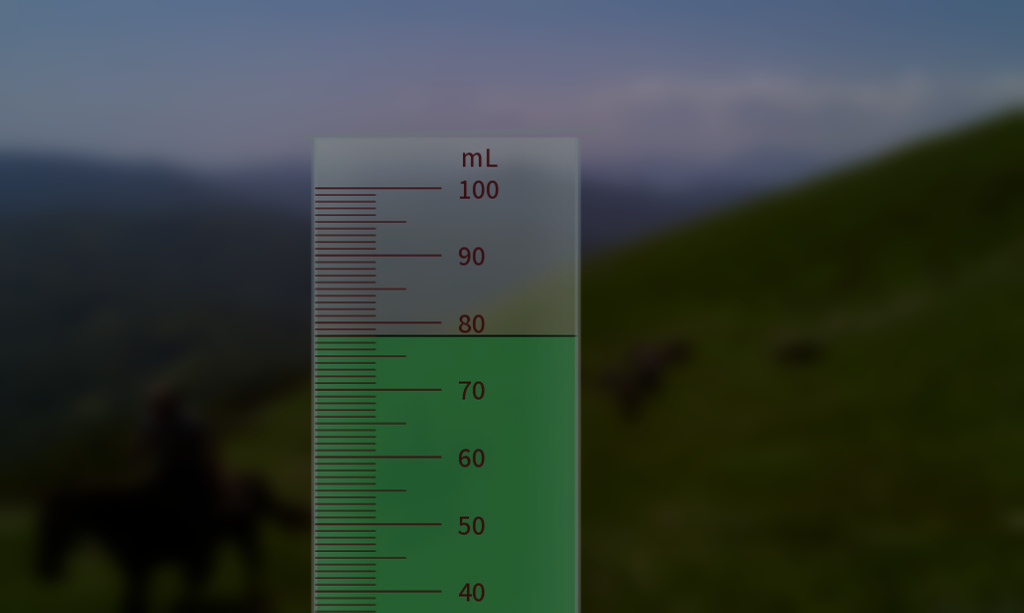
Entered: 78 mL
